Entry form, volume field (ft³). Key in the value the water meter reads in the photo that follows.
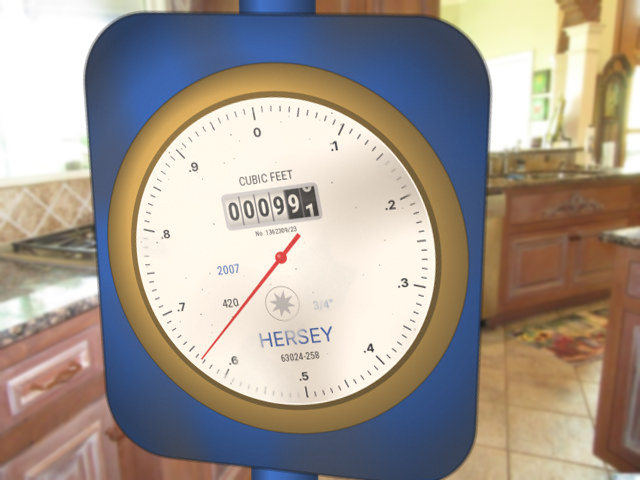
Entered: 990.63 ft³
